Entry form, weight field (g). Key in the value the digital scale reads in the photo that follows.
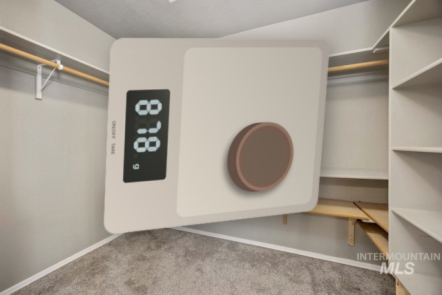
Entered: 878 g
